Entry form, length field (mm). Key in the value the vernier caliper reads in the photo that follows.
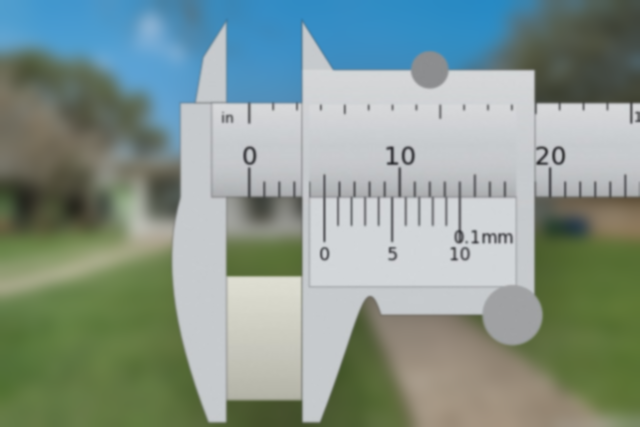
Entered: 5.0 mm
